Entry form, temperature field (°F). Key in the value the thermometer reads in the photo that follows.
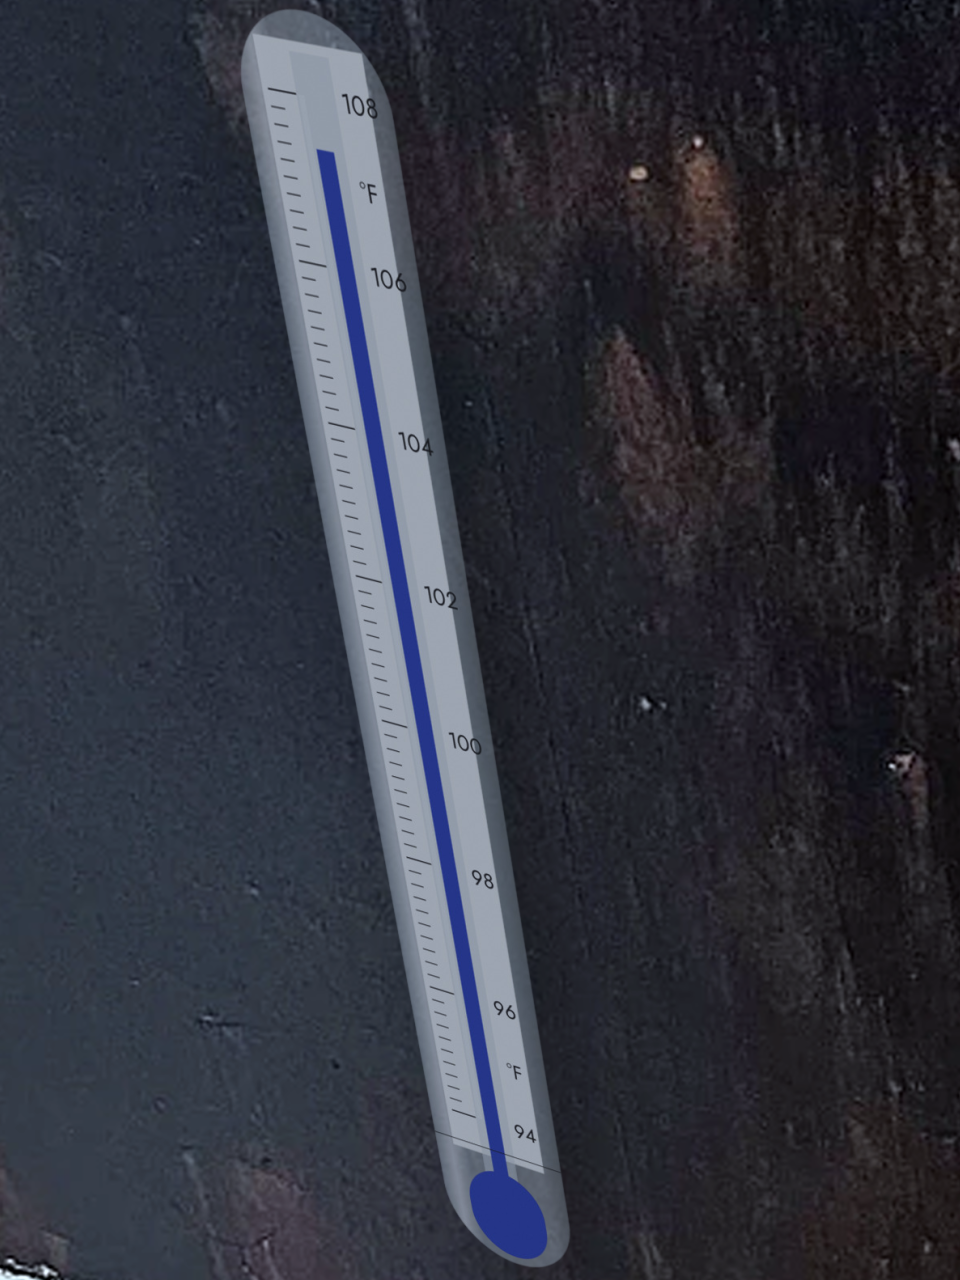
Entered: 107.4 °F
